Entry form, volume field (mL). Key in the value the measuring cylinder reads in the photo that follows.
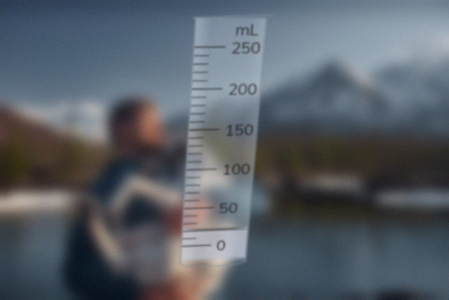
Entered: 20 mL
